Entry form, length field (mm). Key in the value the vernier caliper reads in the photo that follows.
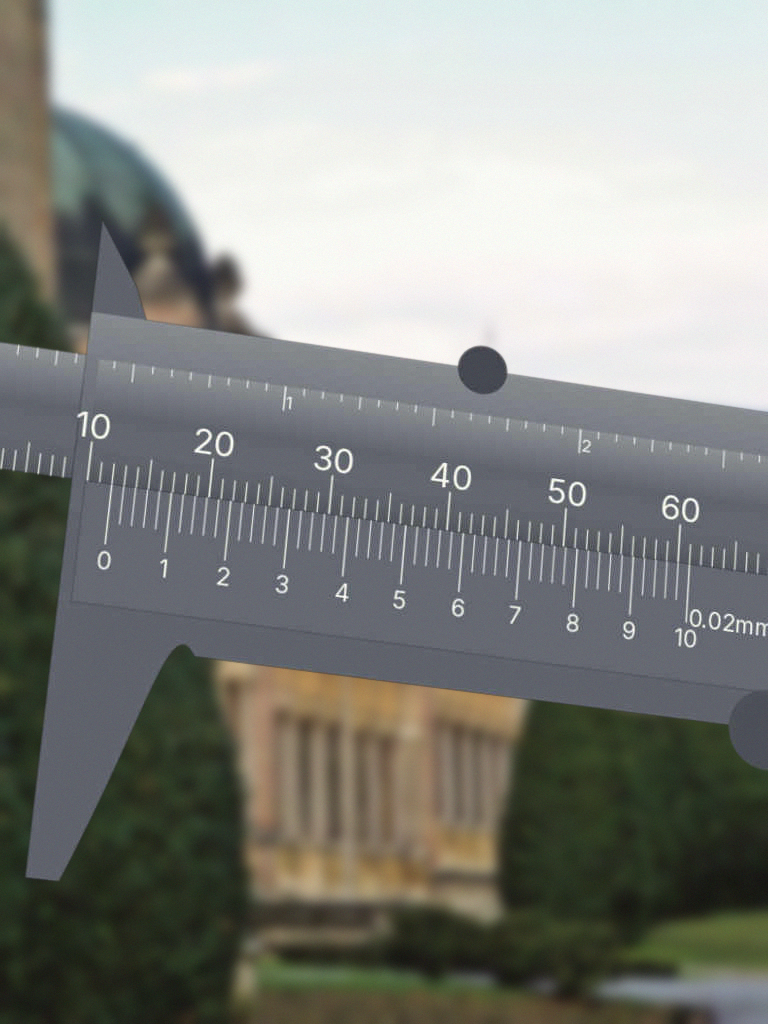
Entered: 12.0 mm
